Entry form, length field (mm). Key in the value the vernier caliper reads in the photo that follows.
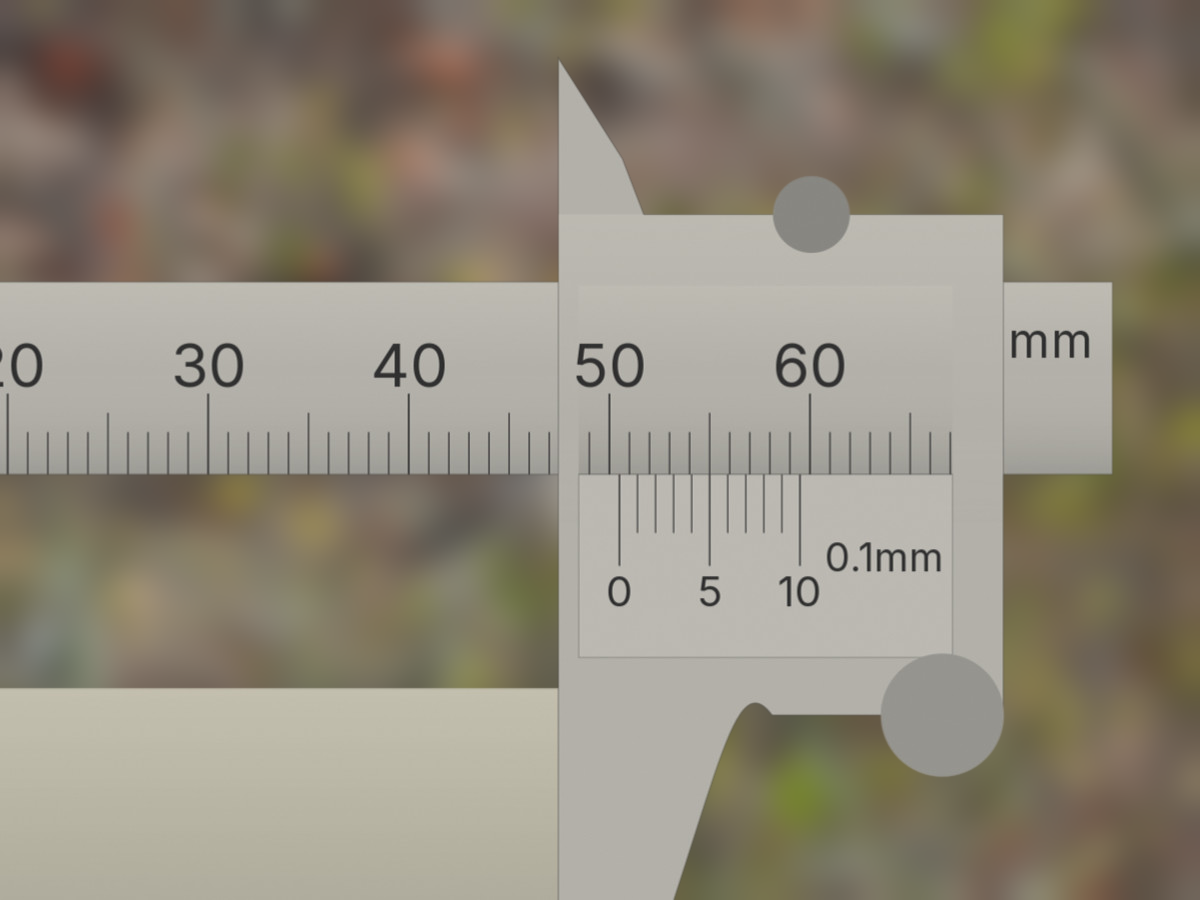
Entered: 50.5 mm
